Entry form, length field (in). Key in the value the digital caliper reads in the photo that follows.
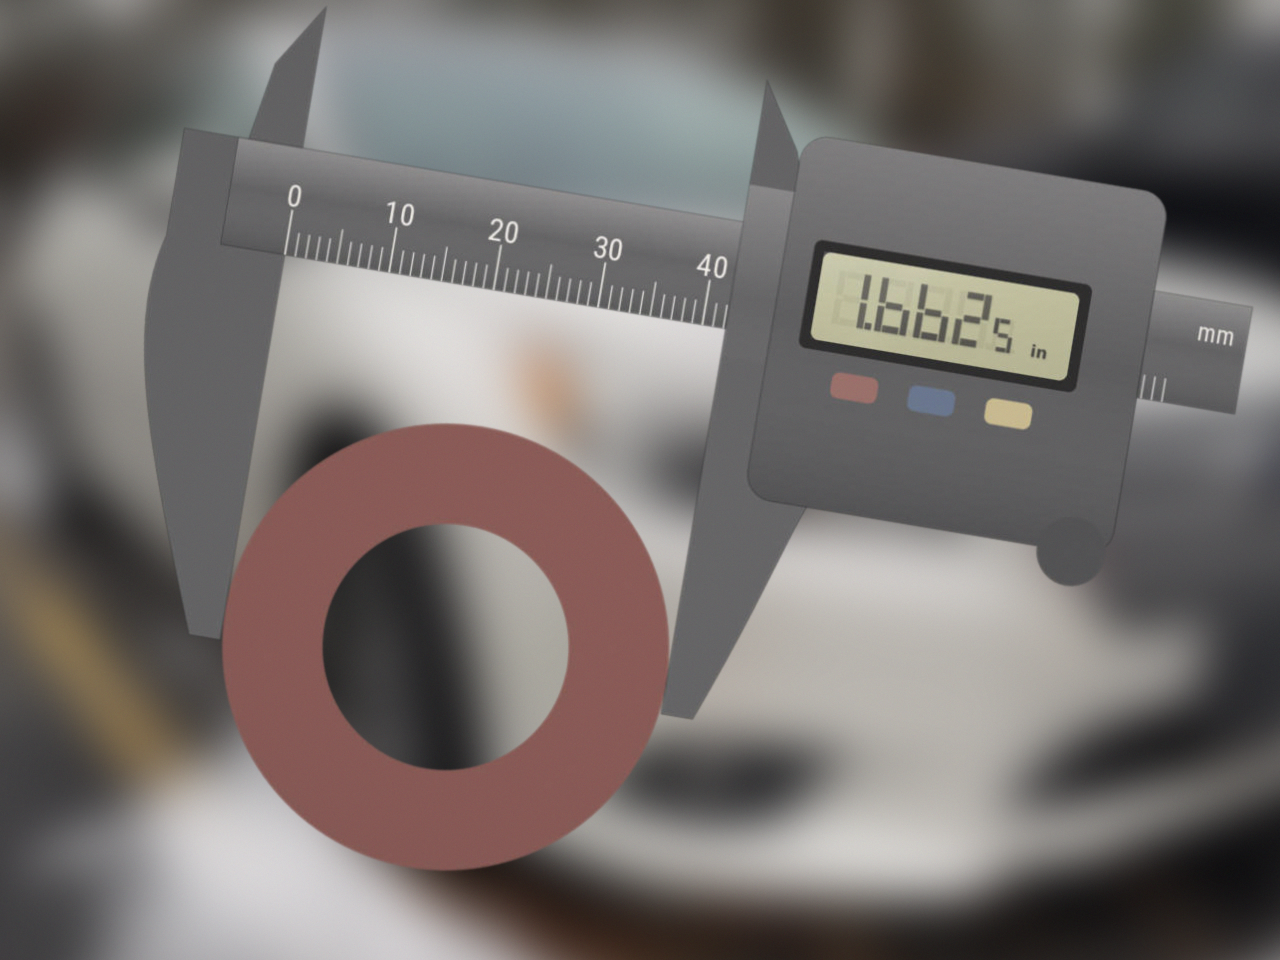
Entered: 1.6625 in
